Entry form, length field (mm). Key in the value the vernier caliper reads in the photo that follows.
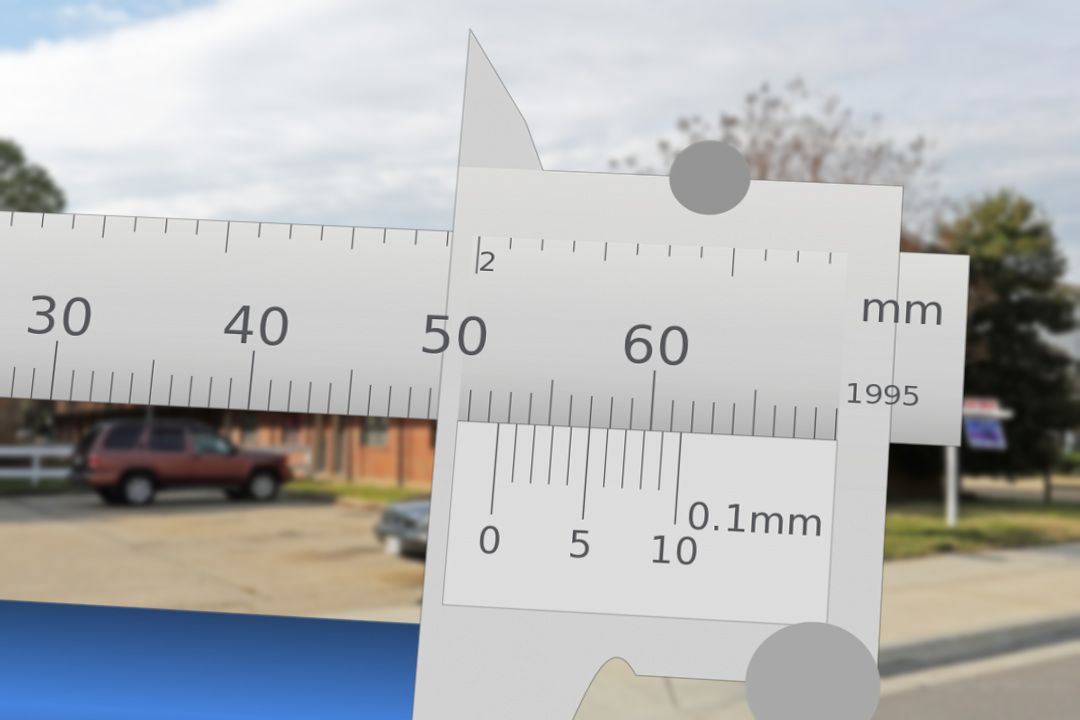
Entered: 52.5 mm
